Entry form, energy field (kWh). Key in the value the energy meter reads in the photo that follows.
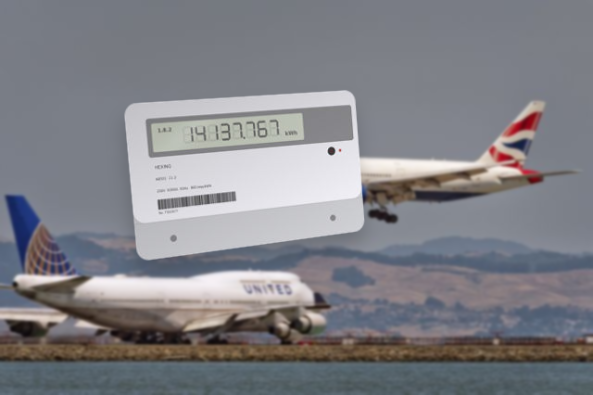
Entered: 14137.767 kWh
